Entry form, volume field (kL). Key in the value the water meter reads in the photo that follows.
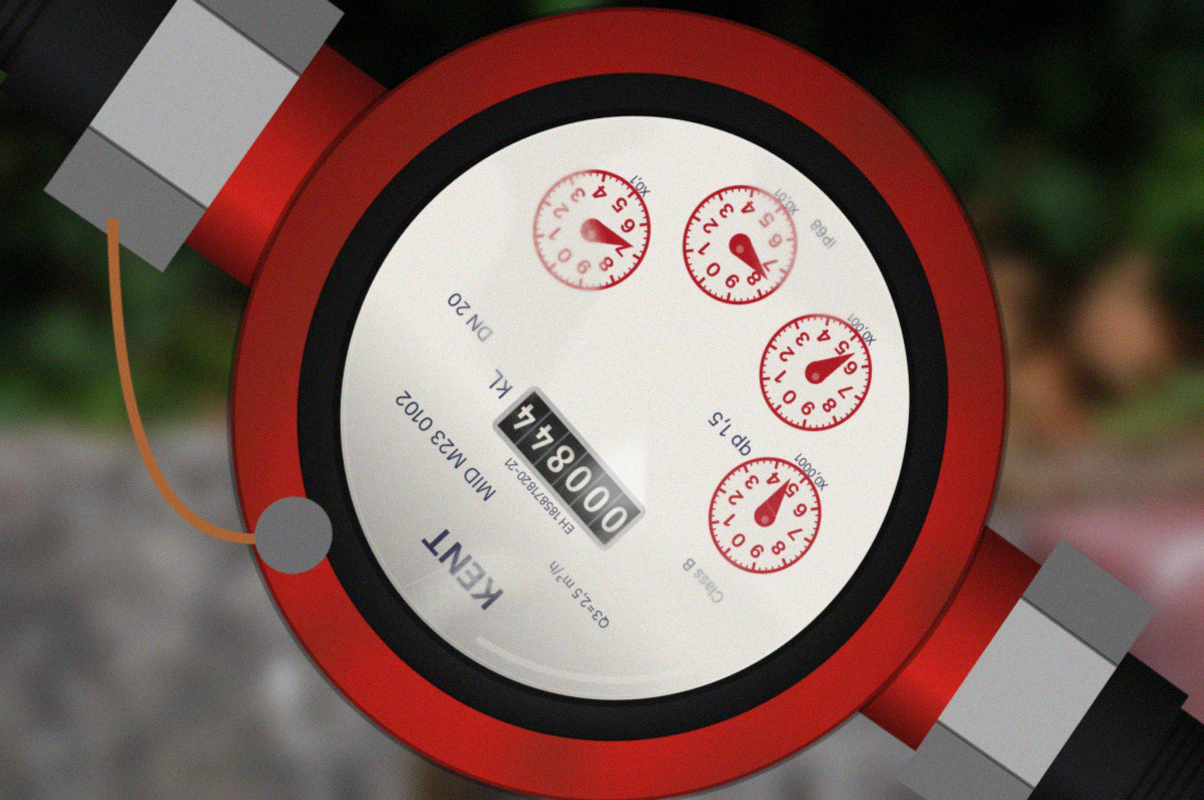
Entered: 844.6754 kL
